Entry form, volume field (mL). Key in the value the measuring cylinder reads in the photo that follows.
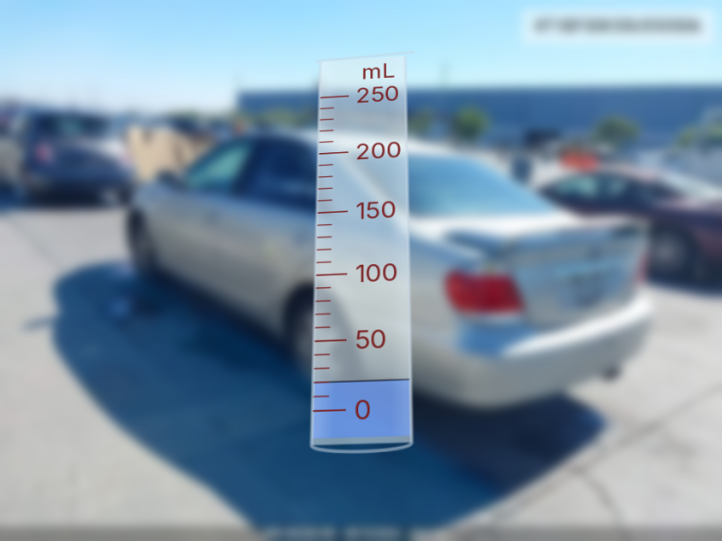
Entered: 20 mL
